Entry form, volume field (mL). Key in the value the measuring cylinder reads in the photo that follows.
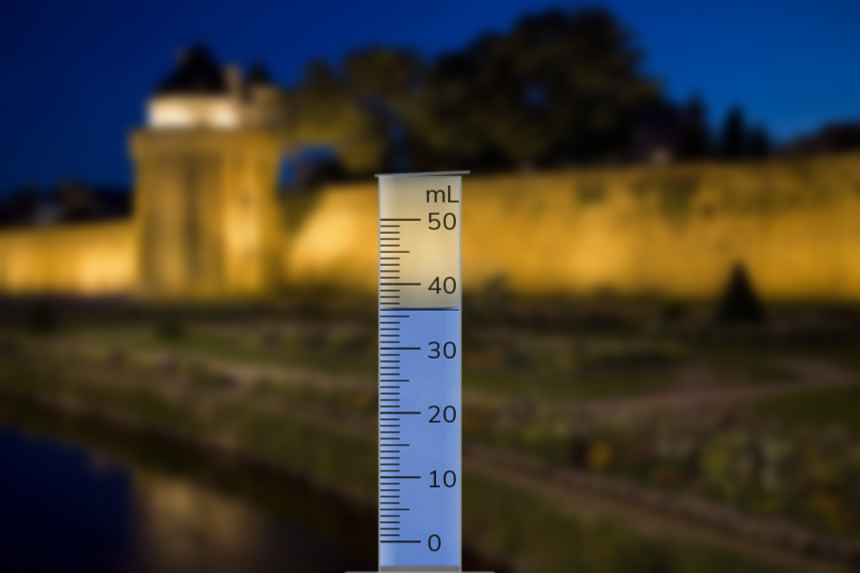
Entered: 36 mL
